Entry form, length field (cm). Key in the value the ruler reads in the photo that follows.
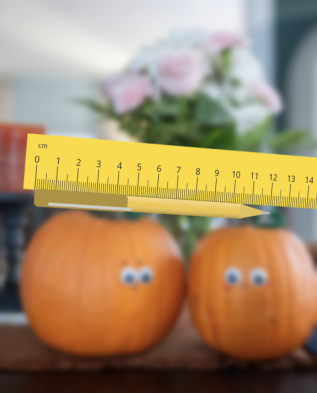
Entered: 12 cm
